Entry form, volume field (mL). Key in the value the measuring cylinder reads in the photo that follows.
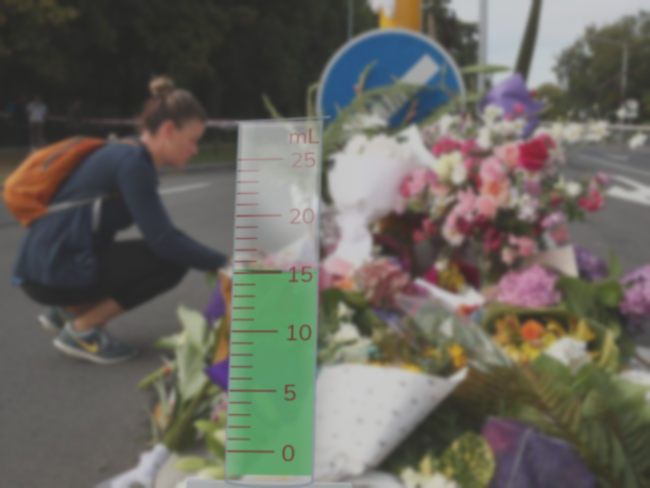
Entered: 15 mL
